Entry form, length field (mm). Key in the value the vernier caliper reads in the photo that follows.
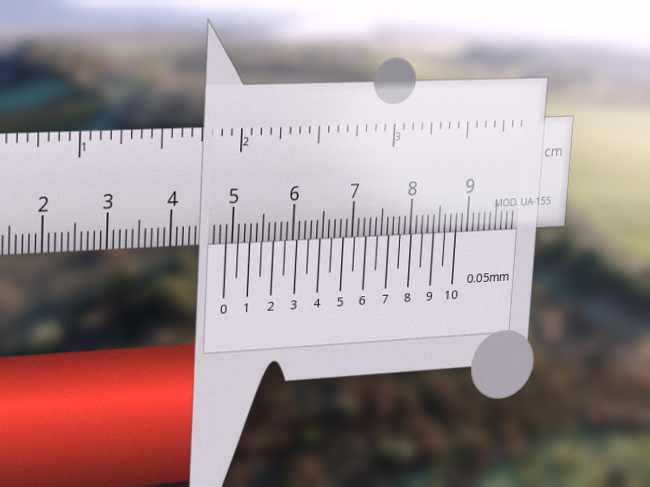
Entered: 49.0 mm
